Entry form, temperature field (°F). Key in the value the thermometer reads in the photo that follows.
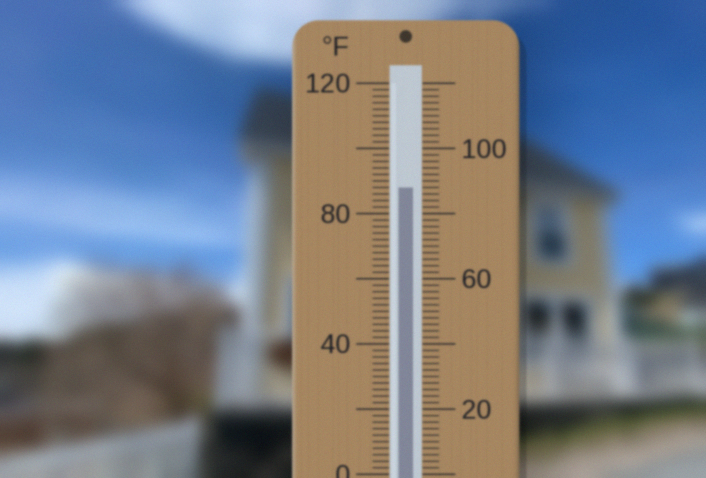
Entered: 88 °F
